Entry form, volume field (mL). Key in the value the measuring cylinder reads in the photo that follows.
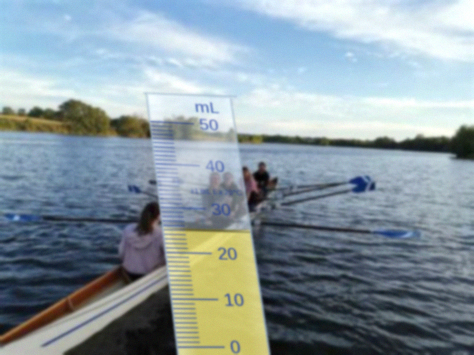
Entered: 25 mL
